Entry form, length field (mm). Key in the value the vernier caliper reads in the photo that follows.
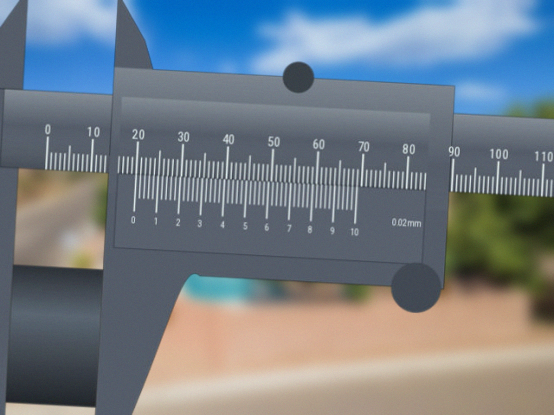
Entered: 20.0 mm
